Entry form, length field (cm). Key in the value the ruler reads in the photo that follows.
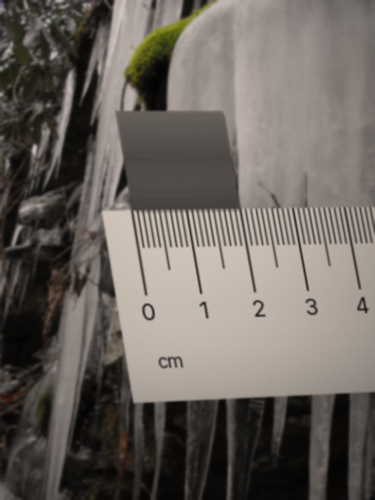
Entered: 2 cm
